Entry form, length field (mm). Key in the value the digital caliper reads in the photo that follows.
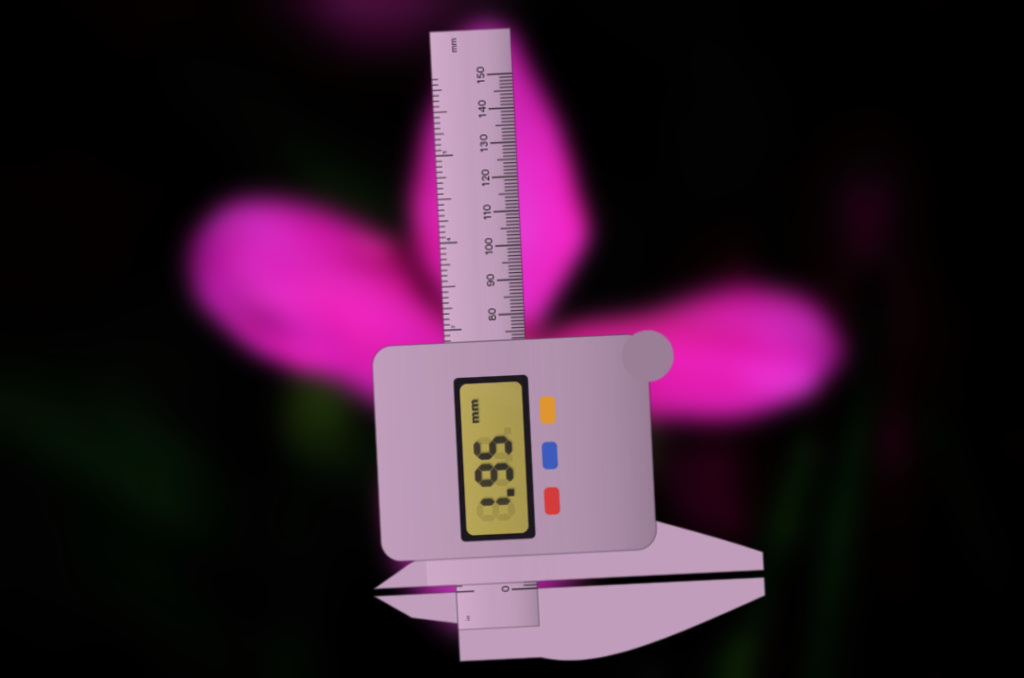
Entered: 1.95 mm
